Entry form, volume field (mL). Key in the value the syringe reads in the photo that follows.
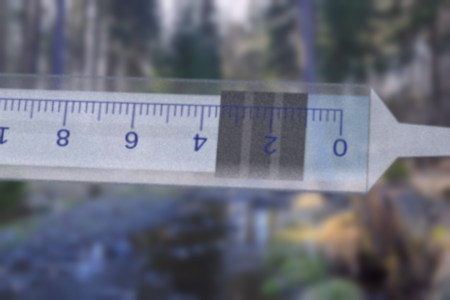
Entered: 1 mL
